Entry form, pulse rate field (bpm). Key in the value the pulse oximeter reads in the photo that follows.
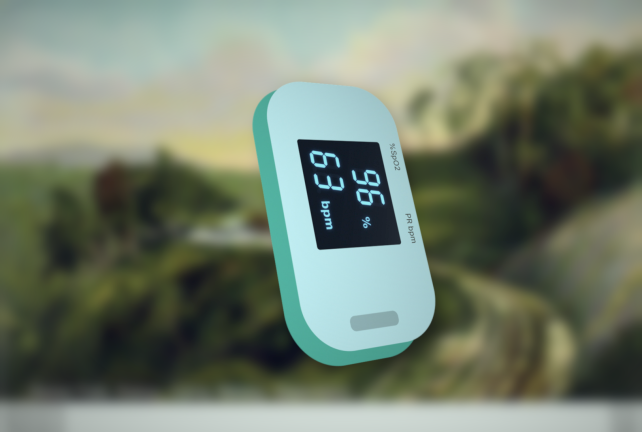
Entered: 63 bpm
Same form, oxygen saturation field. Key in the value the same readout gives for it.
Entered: 96 %
